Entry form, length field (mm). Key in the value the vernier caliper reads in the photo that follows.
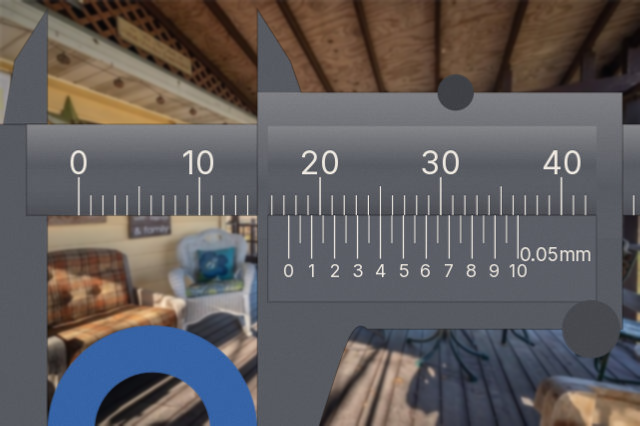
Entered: 17.4 mm
